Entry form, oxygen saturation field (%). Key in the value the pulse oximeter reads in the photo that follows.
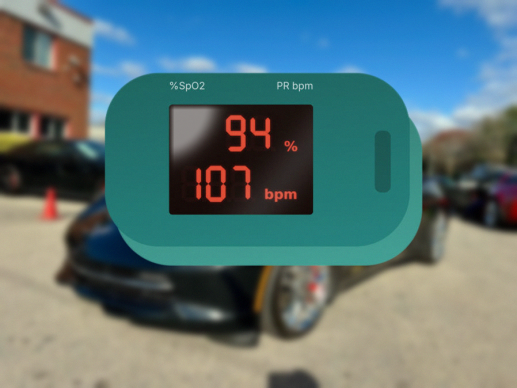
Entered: 94 %
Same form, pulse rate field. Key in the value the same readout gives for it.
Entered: 107 bpm
